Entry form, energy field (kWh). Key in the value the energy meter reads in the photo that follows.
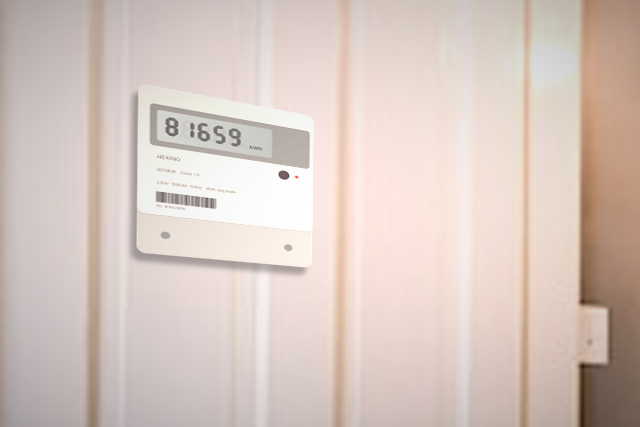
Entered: 81659 kWh
